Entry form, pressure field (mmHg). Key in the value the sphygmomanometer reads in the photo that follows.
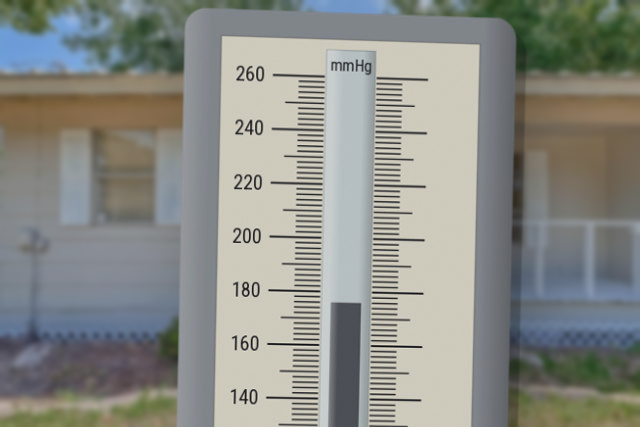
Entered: 176 mmHg
